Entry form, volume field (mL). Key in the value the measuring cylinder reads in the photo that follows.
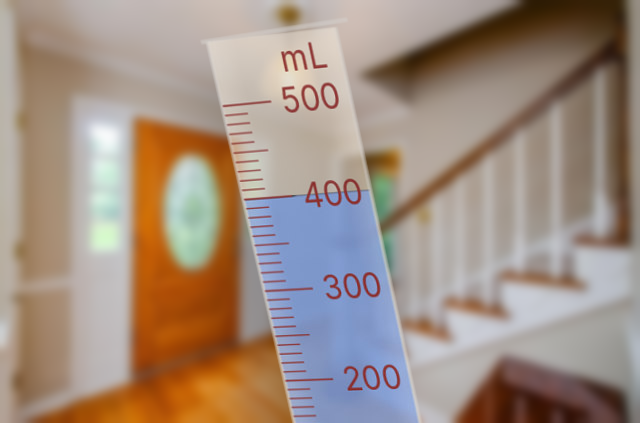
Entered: 400 mL
